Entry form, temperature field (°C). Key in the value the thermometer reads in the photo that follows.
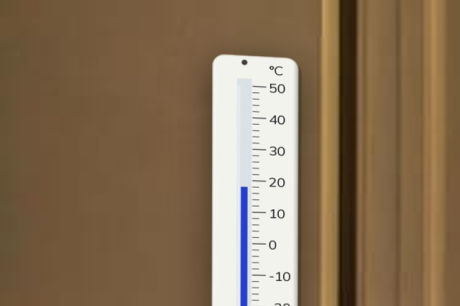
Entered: 18 °C
